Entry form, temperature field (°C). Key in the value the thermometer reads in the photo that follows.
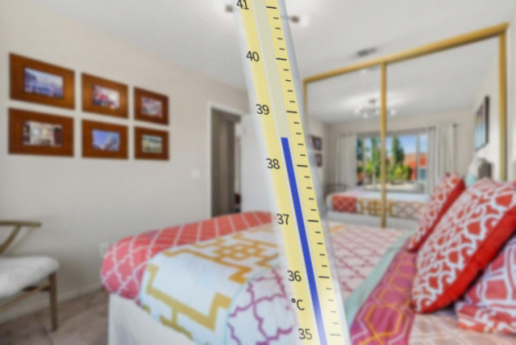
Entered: 38.5 °C
